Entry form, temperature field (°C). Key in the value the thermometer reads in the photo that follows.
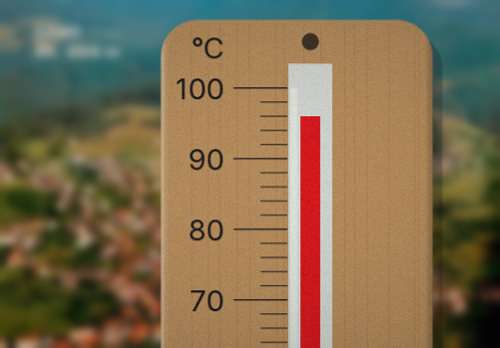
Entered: 96 °C
